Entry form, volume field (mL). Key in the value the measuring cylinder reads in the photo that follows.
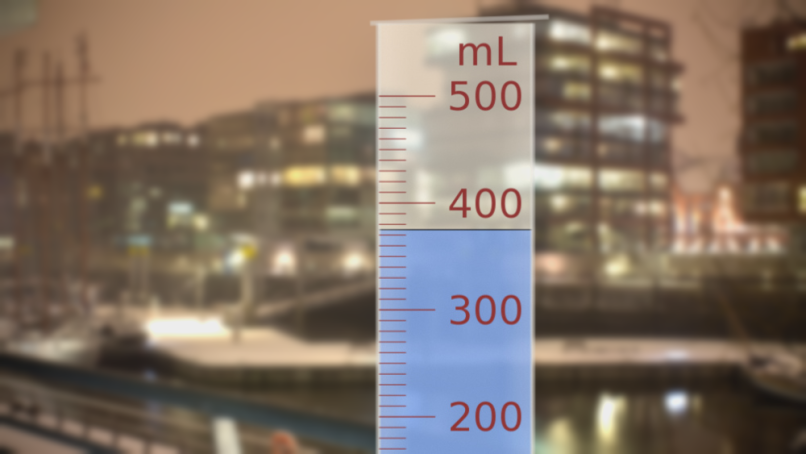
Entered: 375 mL
